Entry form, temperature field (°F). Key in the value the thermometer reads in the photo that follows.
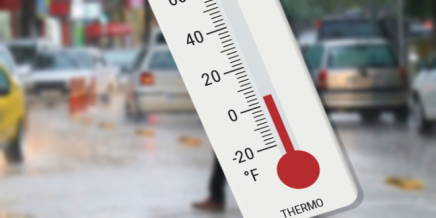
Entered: 4 °F
